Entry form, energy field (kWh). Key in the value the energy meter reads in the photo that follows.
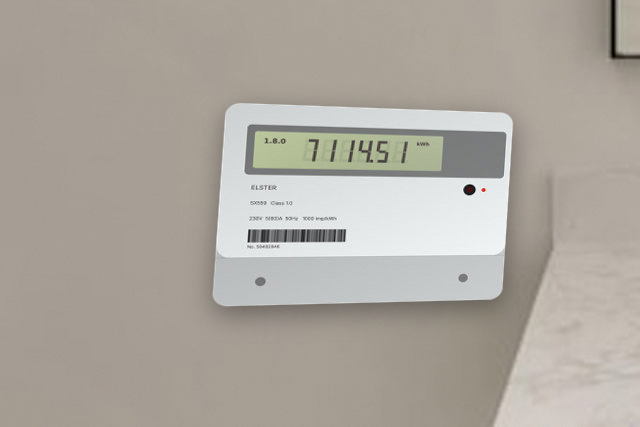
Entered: 7114.51 kWh
